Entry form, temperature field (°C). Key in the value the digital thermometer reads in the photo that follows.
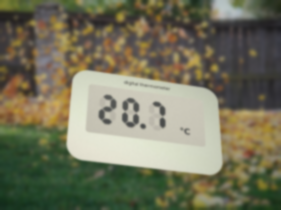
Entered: 20.7 °C
